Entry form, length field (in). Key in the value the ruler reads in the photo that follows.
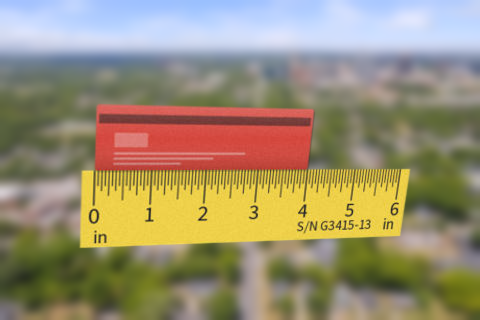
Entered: 4 in
